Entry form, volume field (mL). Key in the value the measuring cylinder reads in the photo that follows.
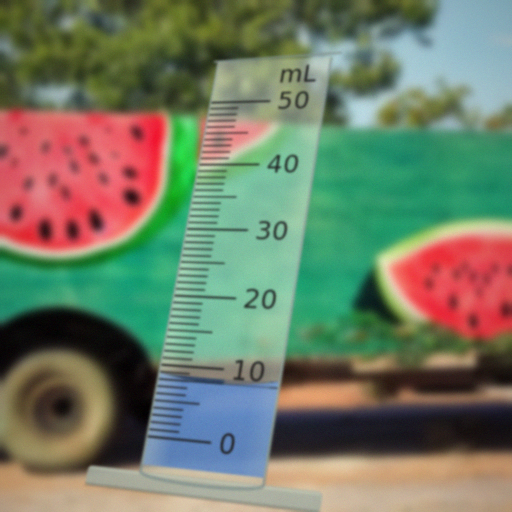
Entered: 8 mL
